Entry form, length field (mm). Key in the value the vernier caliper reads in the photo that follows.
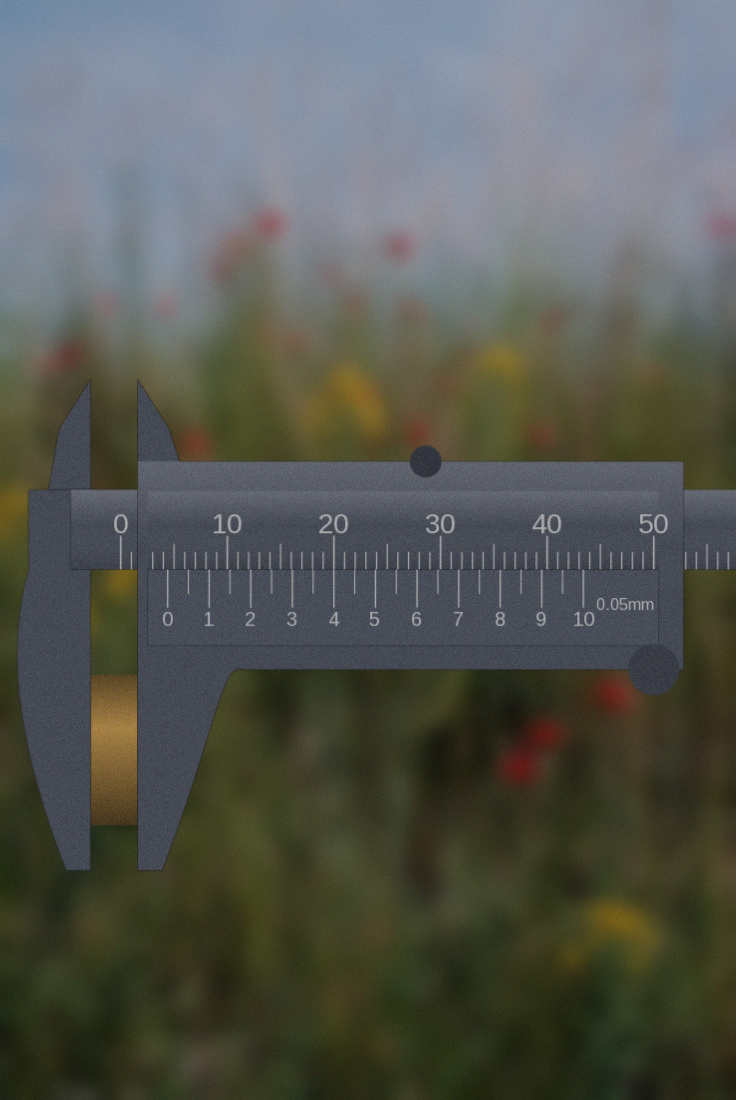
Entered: 4.4 mm
